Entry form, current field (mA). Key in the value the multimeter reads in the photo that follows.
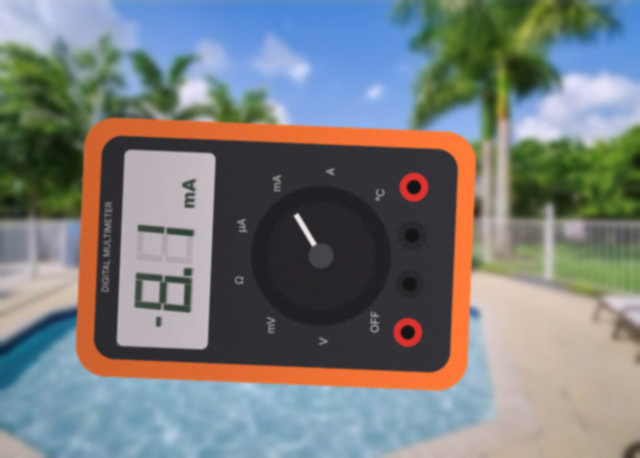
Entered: -8.1 mA
